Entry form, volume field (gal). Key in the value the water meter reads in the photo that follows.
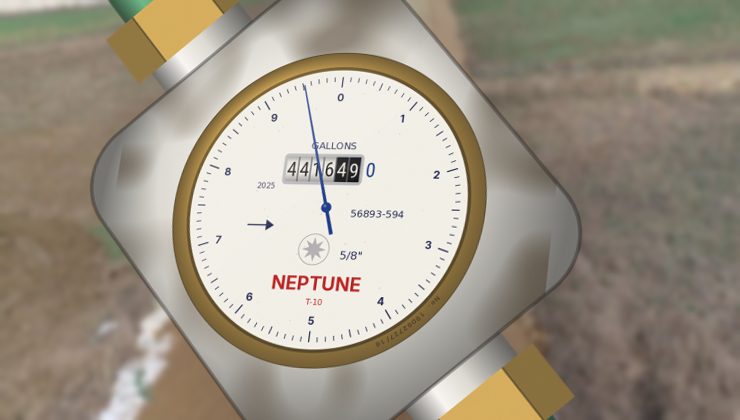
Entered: 4416489.5 gal
